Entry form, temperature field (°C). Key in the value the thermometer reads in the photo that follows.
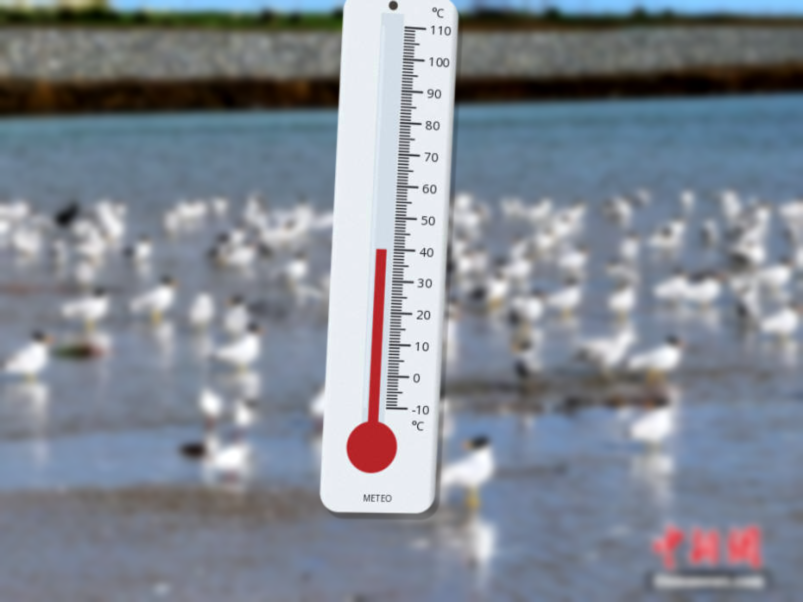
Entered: 40 °C
